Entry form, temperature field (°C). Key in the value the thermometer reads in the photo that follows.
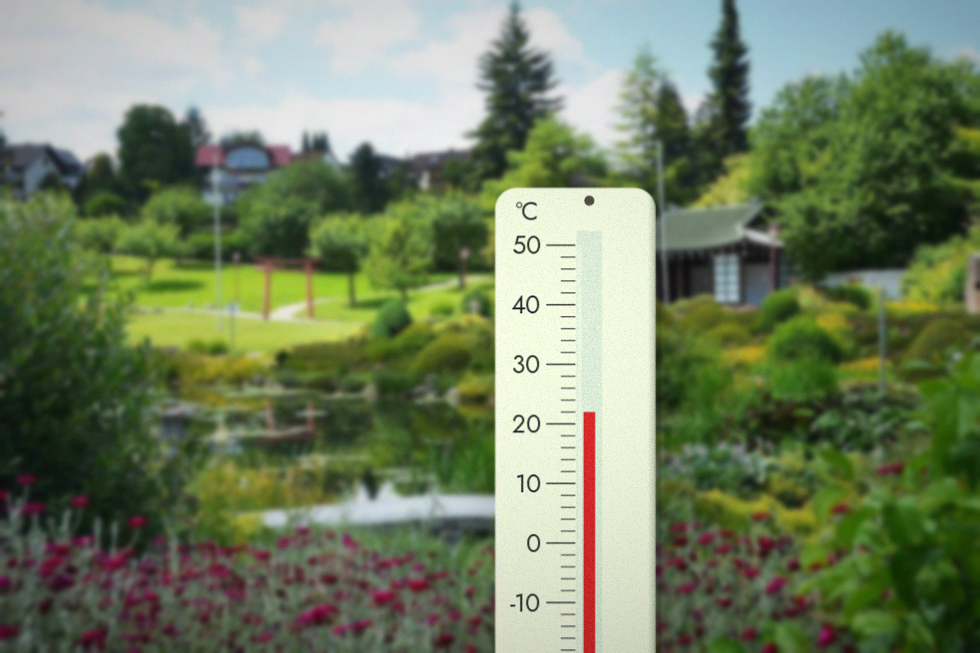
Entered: 22 °C
